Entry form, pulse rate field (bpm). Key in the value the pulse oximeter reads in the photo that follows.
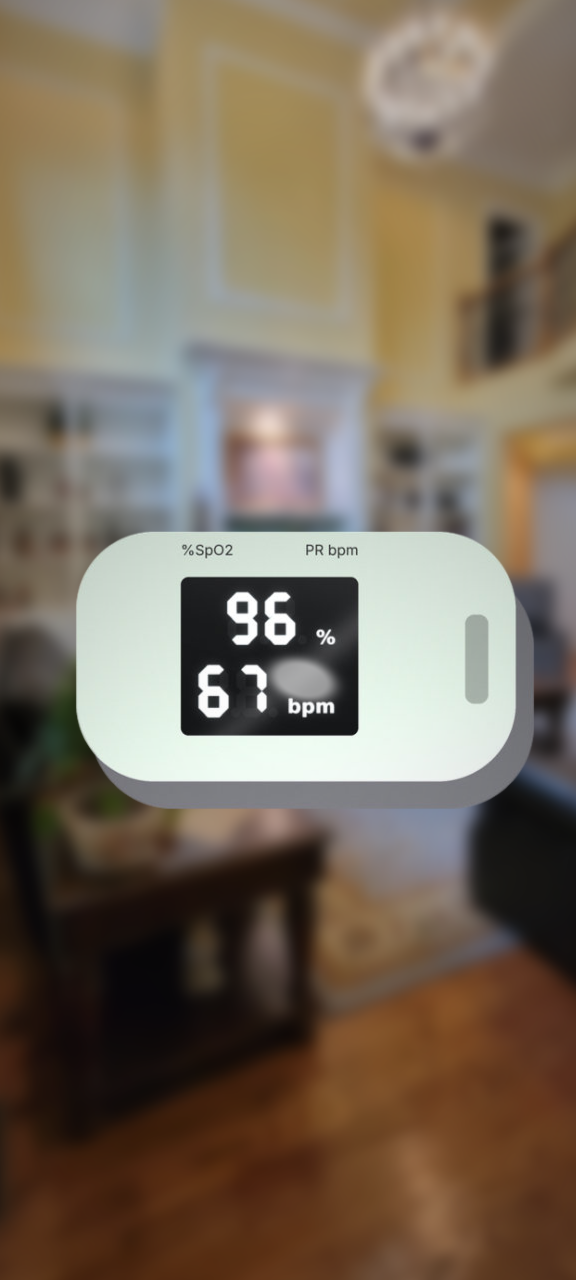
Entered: 67 bpm
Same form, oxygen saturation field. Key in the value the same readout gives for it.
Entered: 96 %
